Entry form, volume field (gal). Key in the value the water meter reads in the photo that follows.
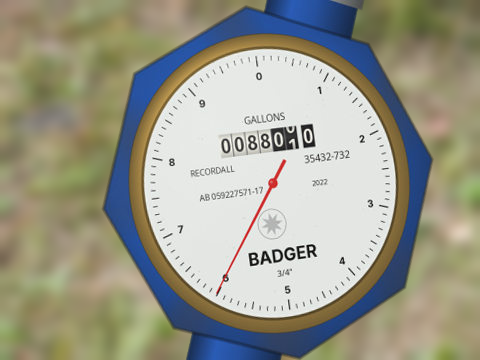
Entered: 88006.0 gal
